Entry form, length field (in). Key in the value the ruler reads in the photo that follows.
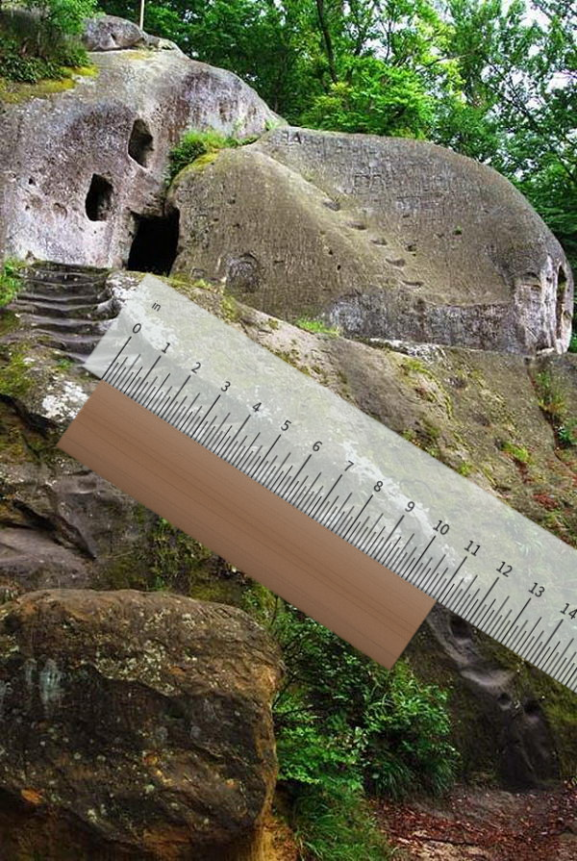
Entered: 11 in
